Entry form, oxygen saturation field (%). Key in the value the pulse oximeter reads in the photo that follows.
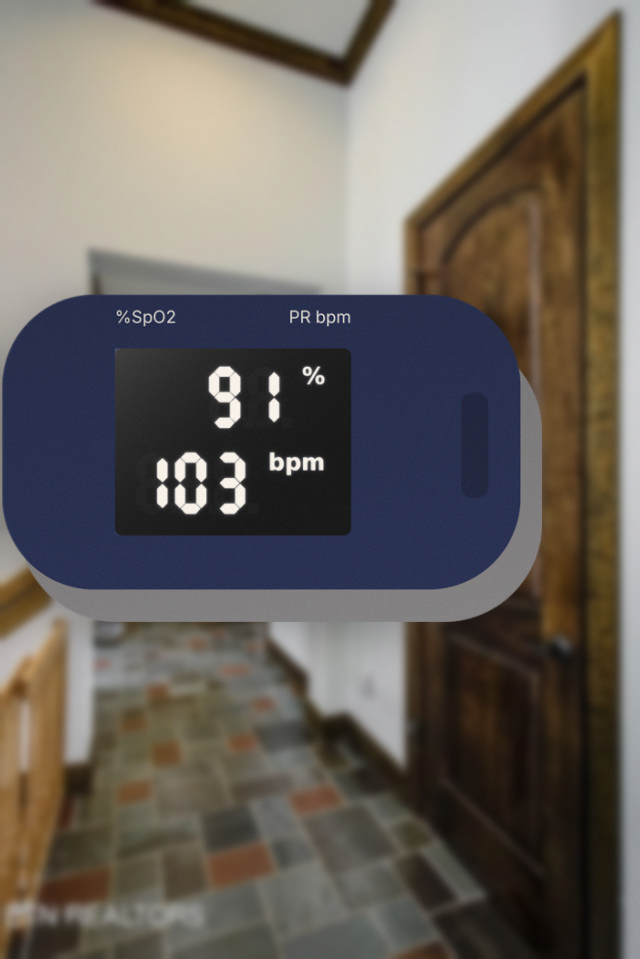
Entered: 91 %
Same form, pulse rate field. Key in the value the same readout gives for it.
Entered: 103 bpm
